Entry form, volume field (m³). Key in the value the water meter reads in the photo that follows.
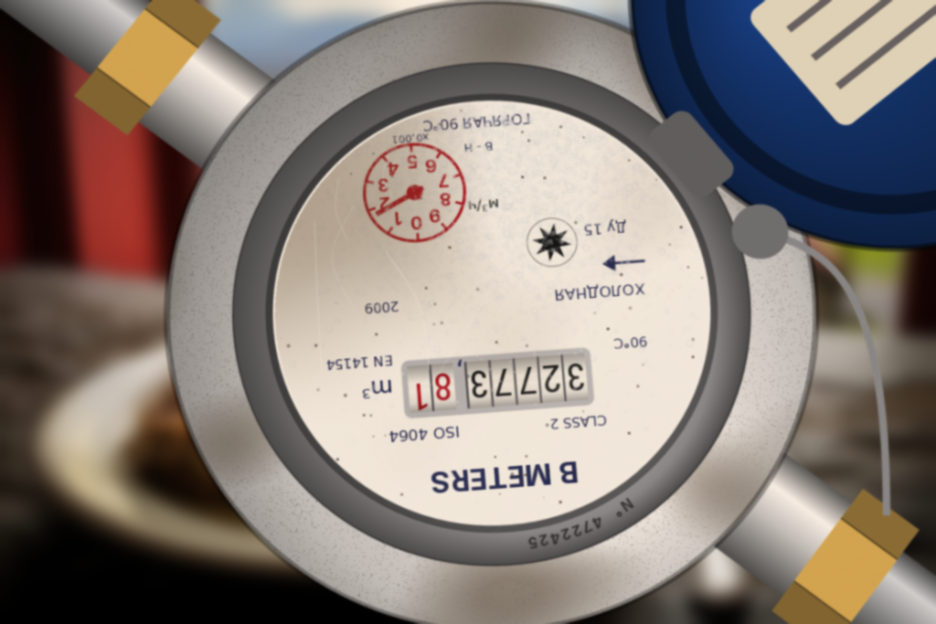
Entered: 32773.811 m³
